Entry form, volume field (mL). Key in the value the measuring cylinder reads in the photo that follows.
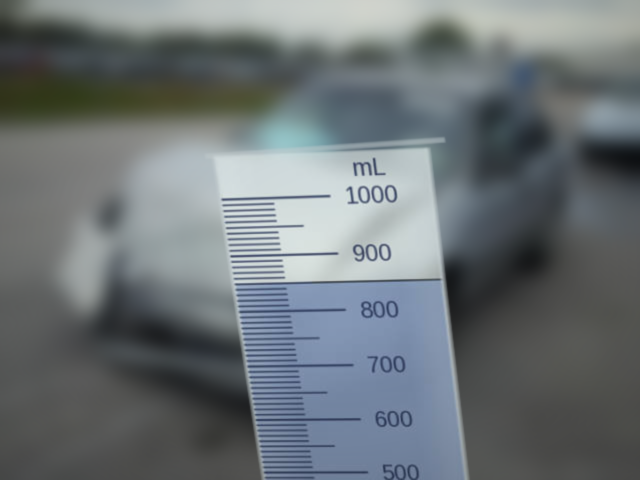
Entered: 850 mL
